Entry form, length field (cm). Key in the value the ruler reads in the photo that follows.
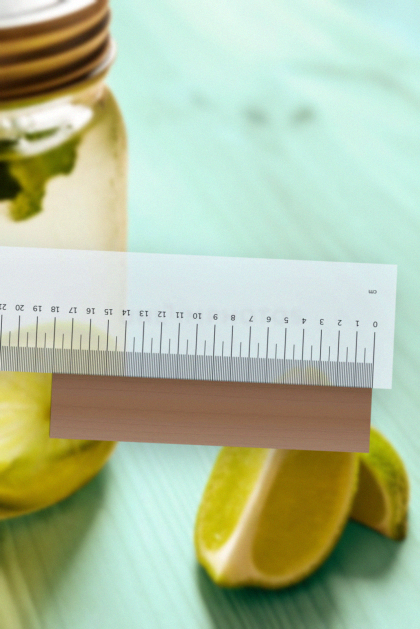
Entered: 18 cm
